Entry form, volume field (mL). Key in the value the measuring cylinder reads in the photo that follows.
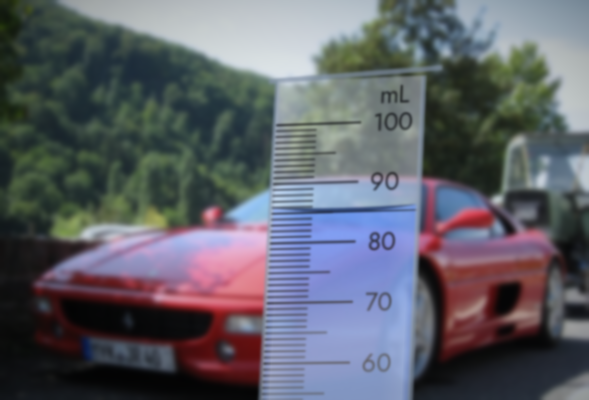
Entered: 85 mL
